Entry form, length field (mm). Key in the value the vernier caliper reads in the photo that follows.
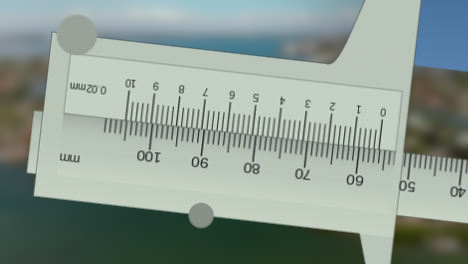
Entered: 56.2 mm
